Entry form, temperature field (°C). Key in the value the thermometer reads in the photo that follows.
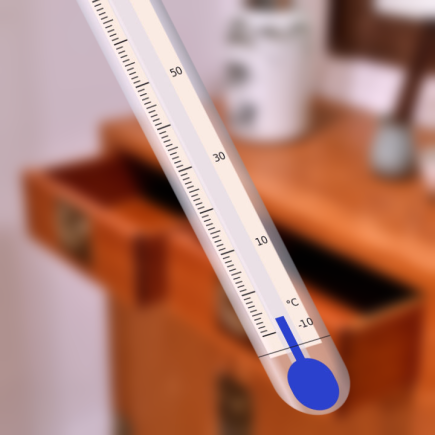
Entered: -7 °C
